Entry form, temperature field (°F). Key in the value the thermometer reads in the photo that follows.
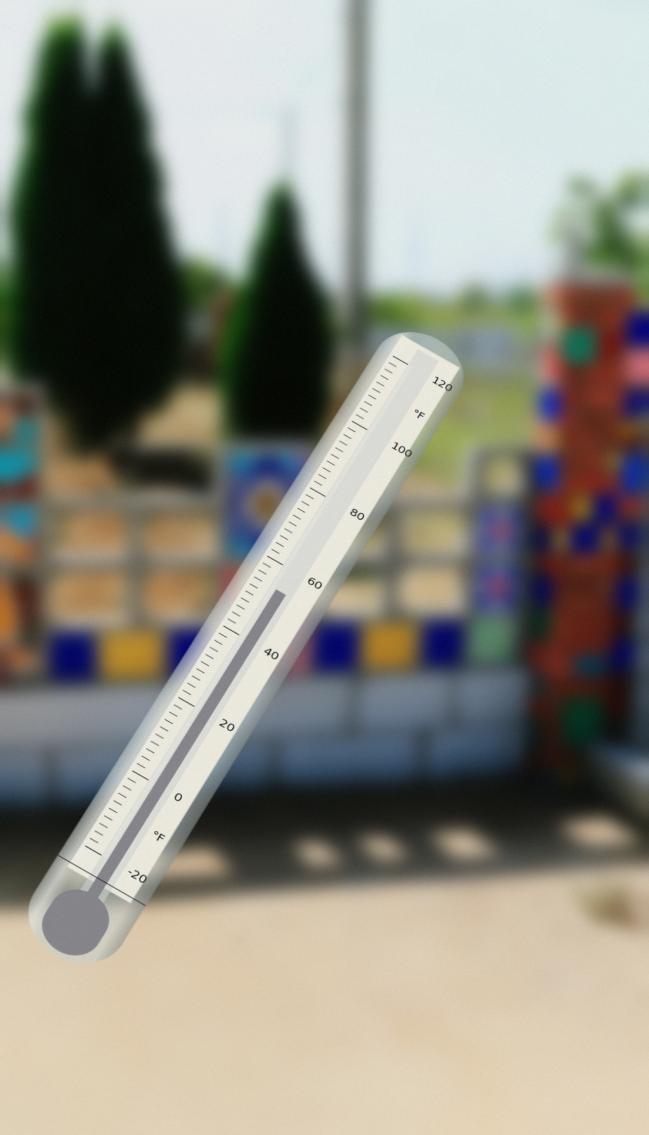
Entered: 54 °F
